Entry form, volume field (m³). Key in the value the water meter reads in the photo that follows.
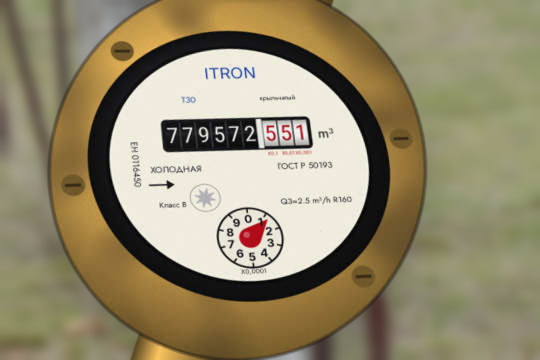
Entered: 779572.5511 m³
